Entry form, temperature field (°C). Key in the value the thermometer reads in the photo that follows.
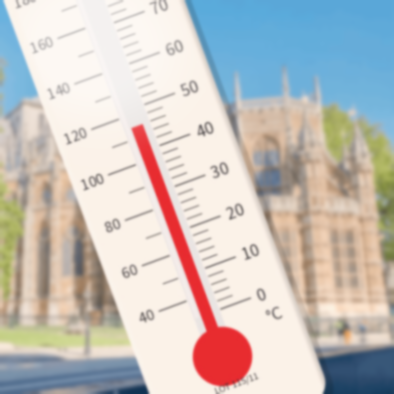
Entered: 46 °C
